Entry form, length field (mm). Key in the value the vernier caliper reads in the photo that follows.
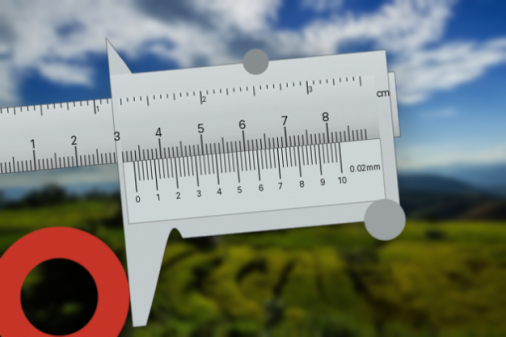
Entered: 33.5 mm
